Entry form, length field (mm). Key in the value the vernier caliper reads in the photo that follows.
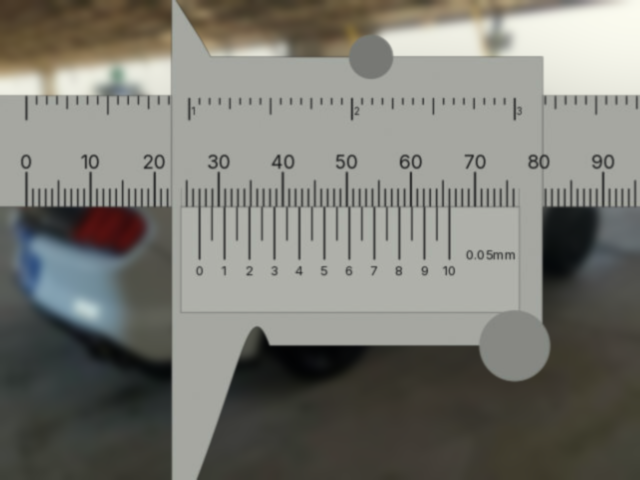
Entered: 27.0 mm
